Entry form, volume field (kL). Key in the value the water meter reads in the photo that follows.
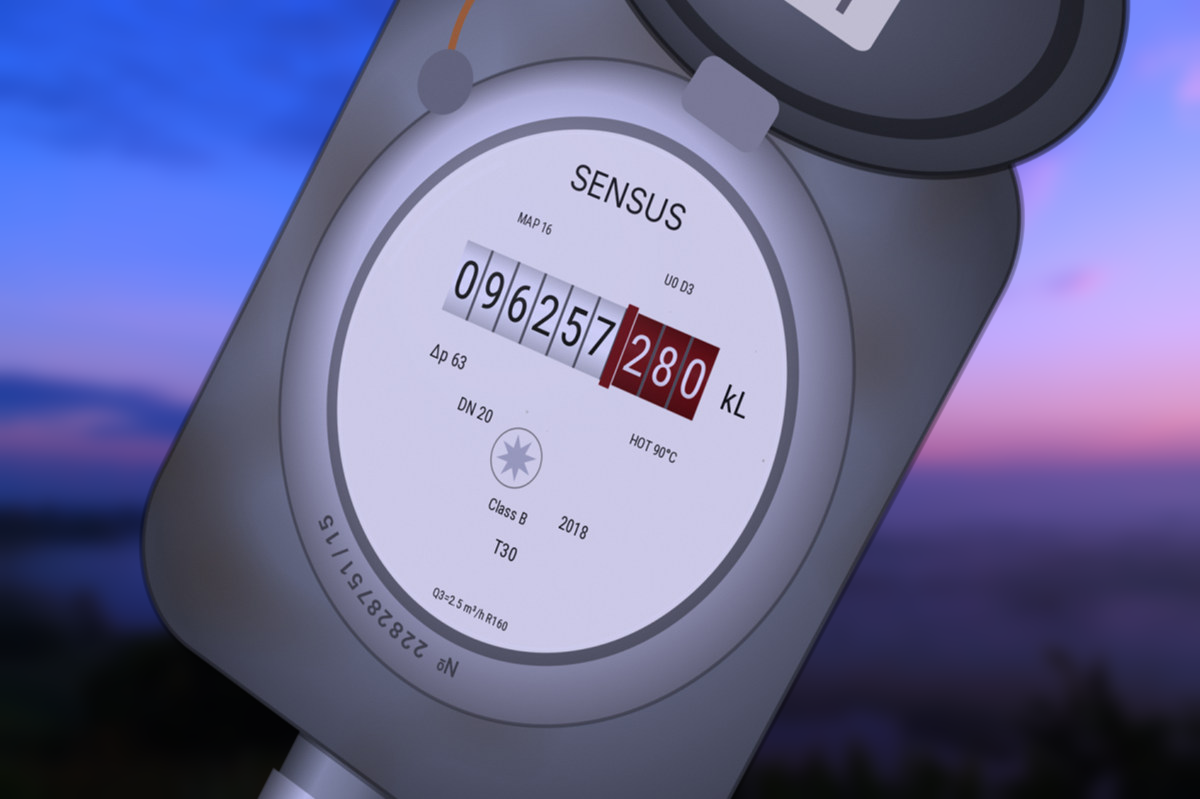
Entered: 96257.280 kL
